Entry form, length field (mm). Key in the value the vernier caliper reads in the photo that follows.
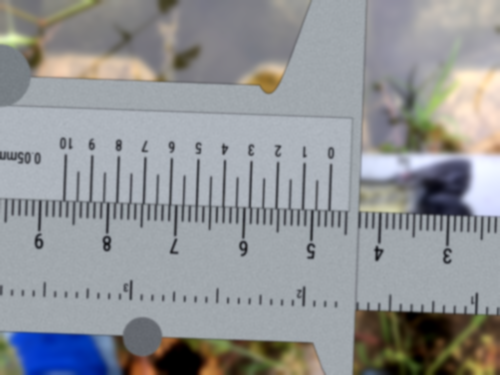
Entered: 47.5 mm
